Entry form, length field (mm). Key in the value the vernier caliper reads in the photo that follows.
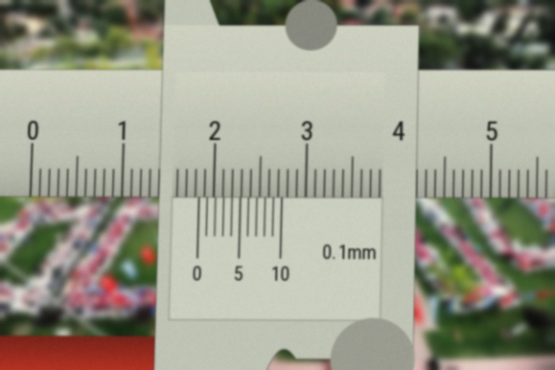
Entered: 18.4 mm
